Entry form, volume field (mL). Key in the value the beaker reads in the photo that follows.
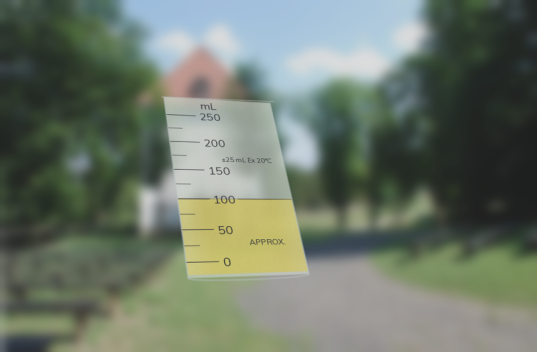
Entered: 100 mL
